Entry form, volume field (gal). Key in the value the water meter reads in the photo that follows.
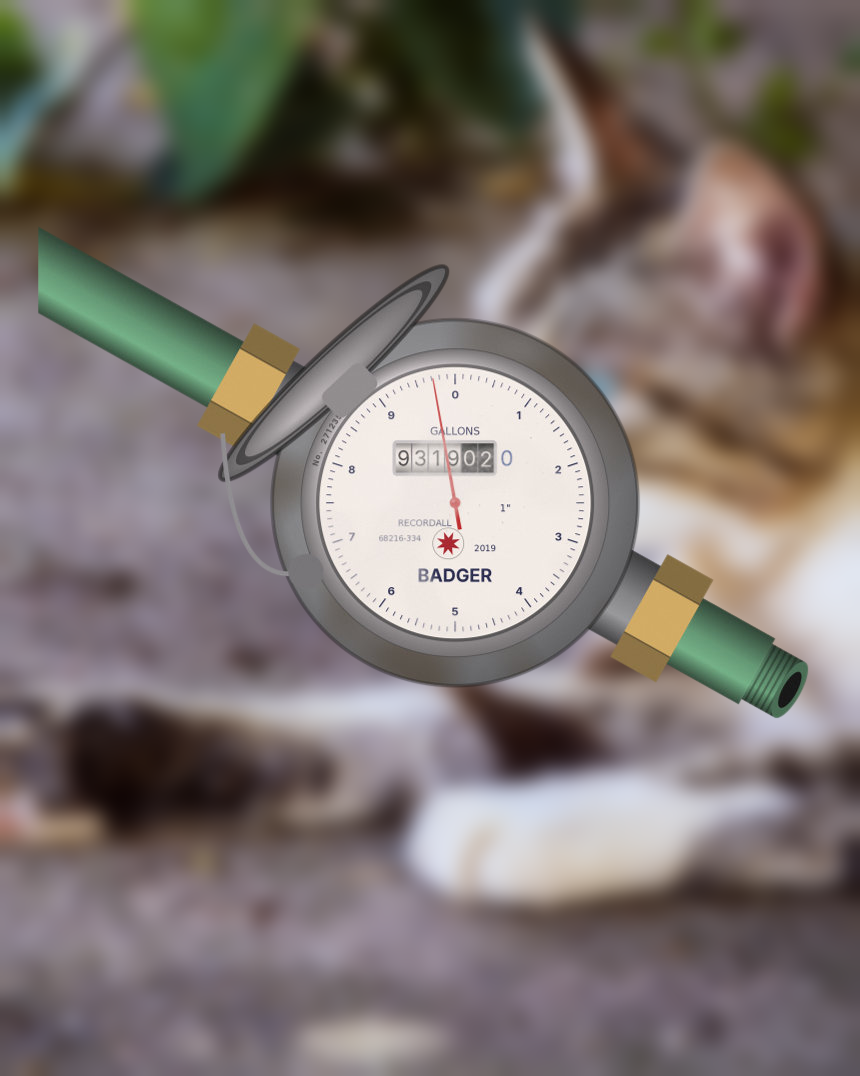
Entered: 9319019.7 gal
